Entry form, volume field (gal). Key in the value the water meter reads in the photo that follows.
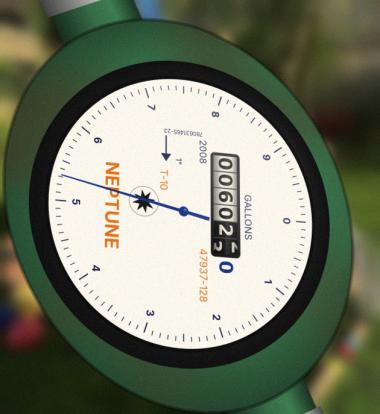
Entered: 60225.3 gal
